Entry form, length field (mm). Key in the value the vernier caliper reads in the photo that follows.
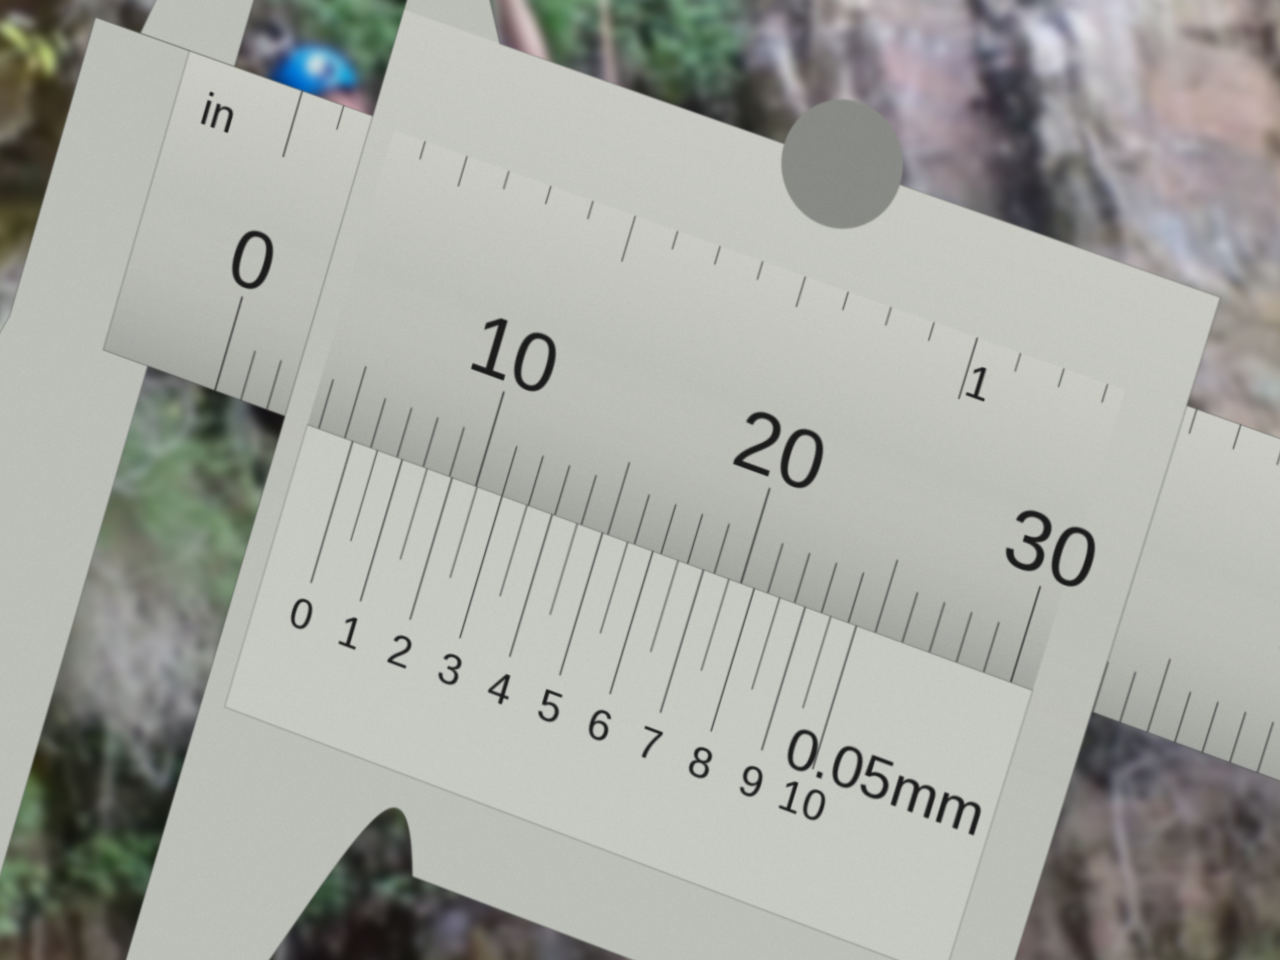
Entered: 5.30 mm
